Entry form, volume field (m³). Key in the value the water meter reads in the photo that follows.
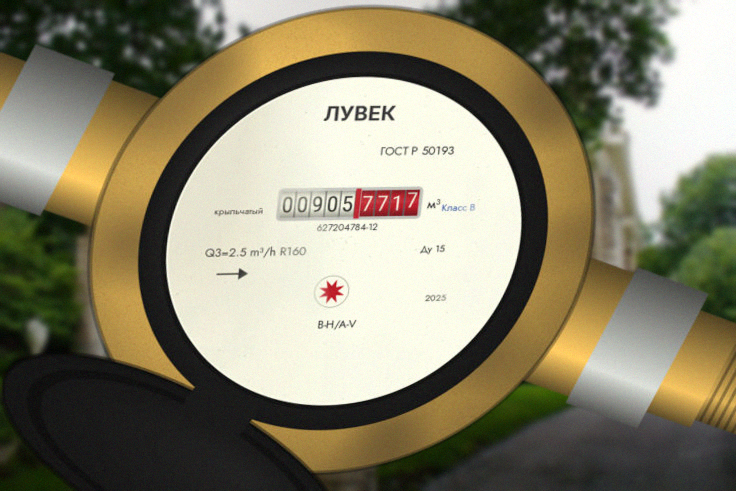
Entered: 905.7717 m³
